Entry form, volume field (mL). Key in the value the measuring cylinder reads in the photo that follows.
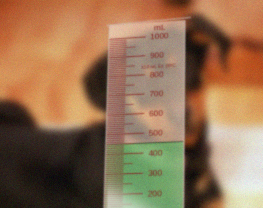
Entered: 450 mL
